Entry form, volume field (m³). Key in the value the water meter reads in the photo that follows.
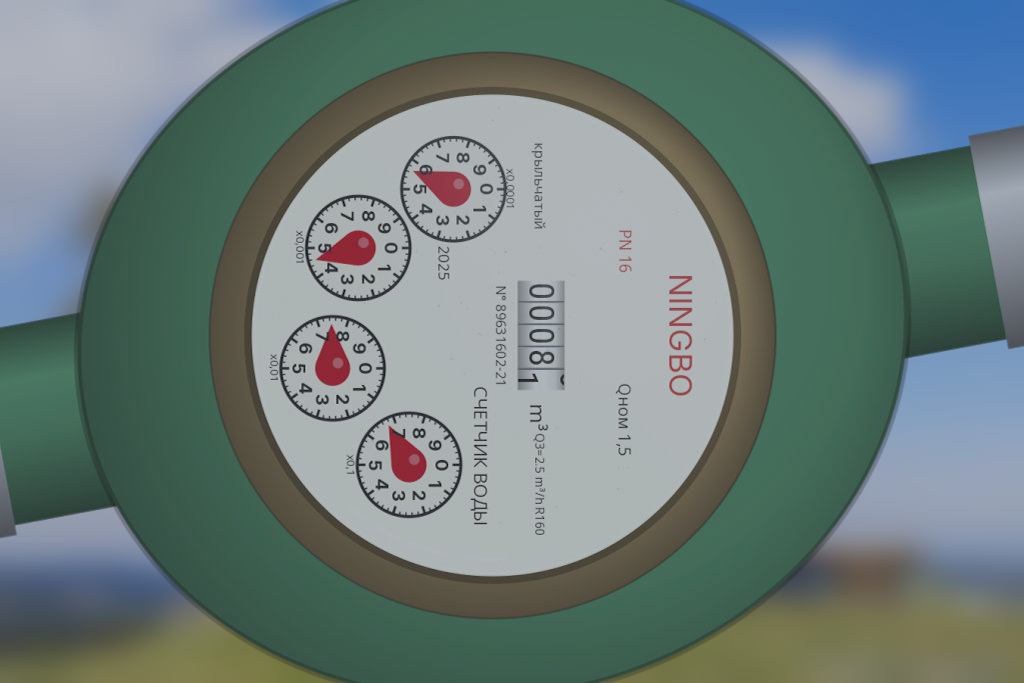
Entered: 80.6745 m³
